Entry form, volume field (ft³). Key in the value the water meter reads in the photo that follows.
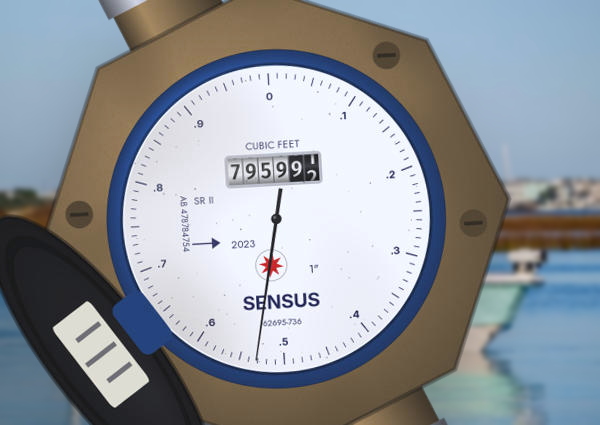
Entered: 795991.53 ft³
